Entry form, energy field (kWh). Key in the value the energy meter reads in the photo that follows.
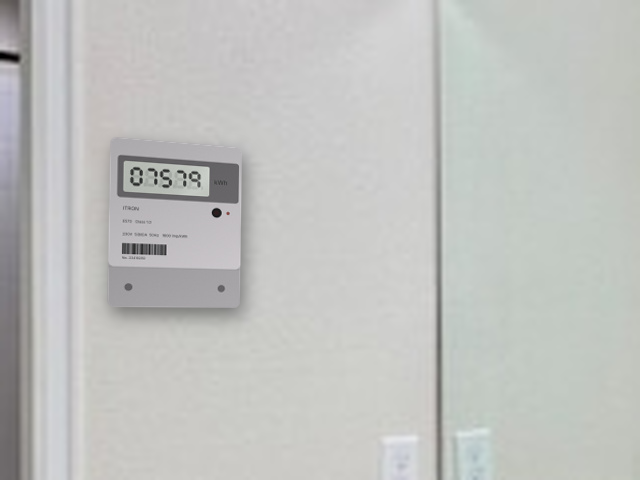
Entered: 7579 kWh
